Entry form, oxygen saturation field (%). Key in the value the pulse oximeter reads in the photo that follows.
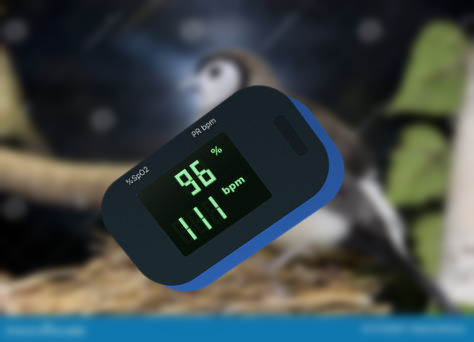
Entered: 96 %
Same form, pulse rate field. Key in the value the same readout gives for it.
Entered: 111 bpm
